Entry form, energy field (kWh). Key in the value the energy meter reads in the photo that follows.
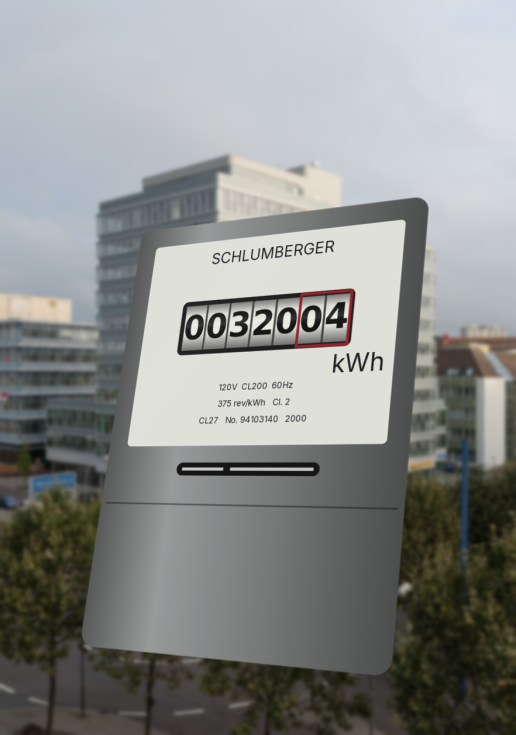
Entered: 320.04 kWh
